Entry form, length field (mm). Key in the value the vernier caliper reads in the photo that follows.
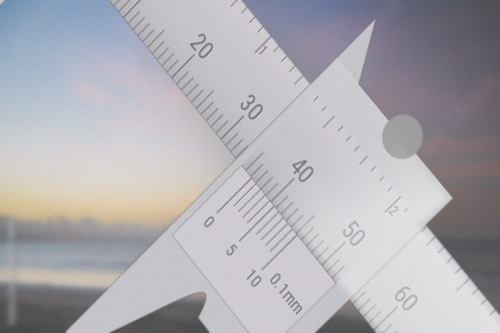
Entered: 36.2 mm
